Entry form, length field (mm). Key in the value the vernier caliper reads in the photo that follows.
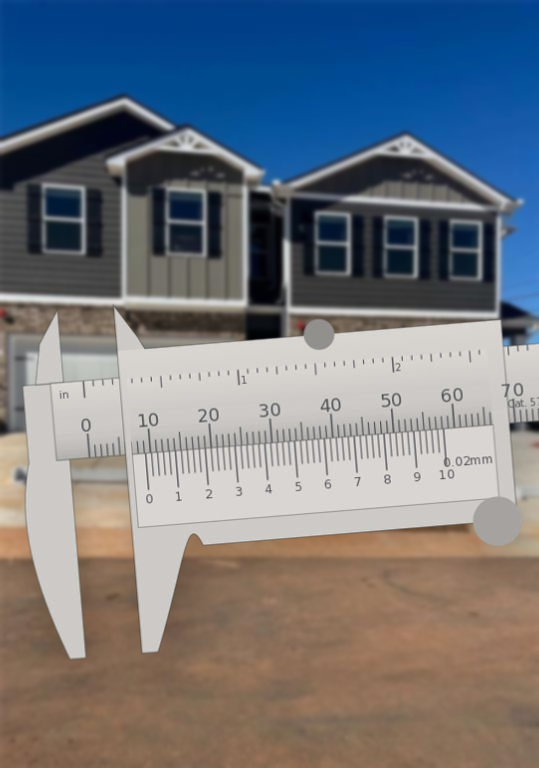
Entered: 9.2 mm
